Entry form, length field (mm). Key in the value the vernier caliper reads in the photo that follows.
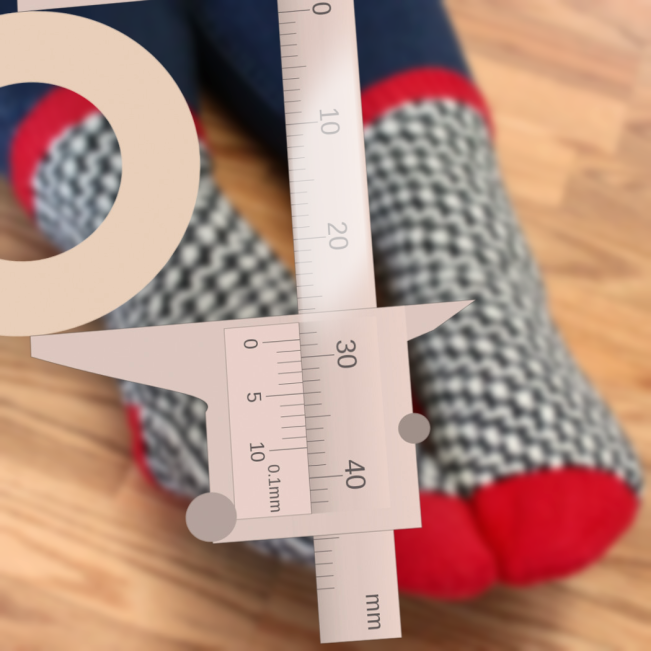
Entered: 28.5 mm
